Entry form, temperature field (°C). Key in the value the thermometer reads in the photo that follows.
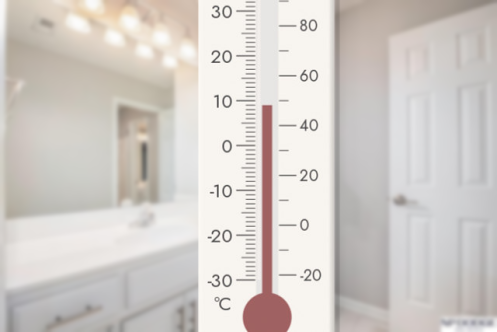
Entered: 9 °C
